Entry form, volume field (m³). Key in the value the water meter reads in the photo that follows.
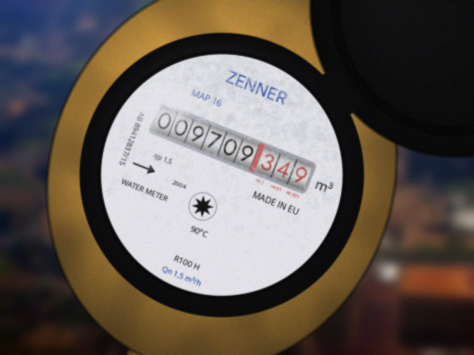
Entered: 9709.349 m³
